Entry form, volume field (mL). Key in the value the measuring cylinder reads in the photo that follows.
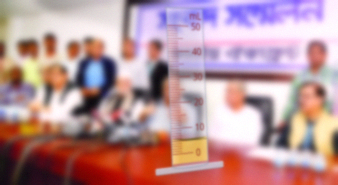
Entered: 5 mL
